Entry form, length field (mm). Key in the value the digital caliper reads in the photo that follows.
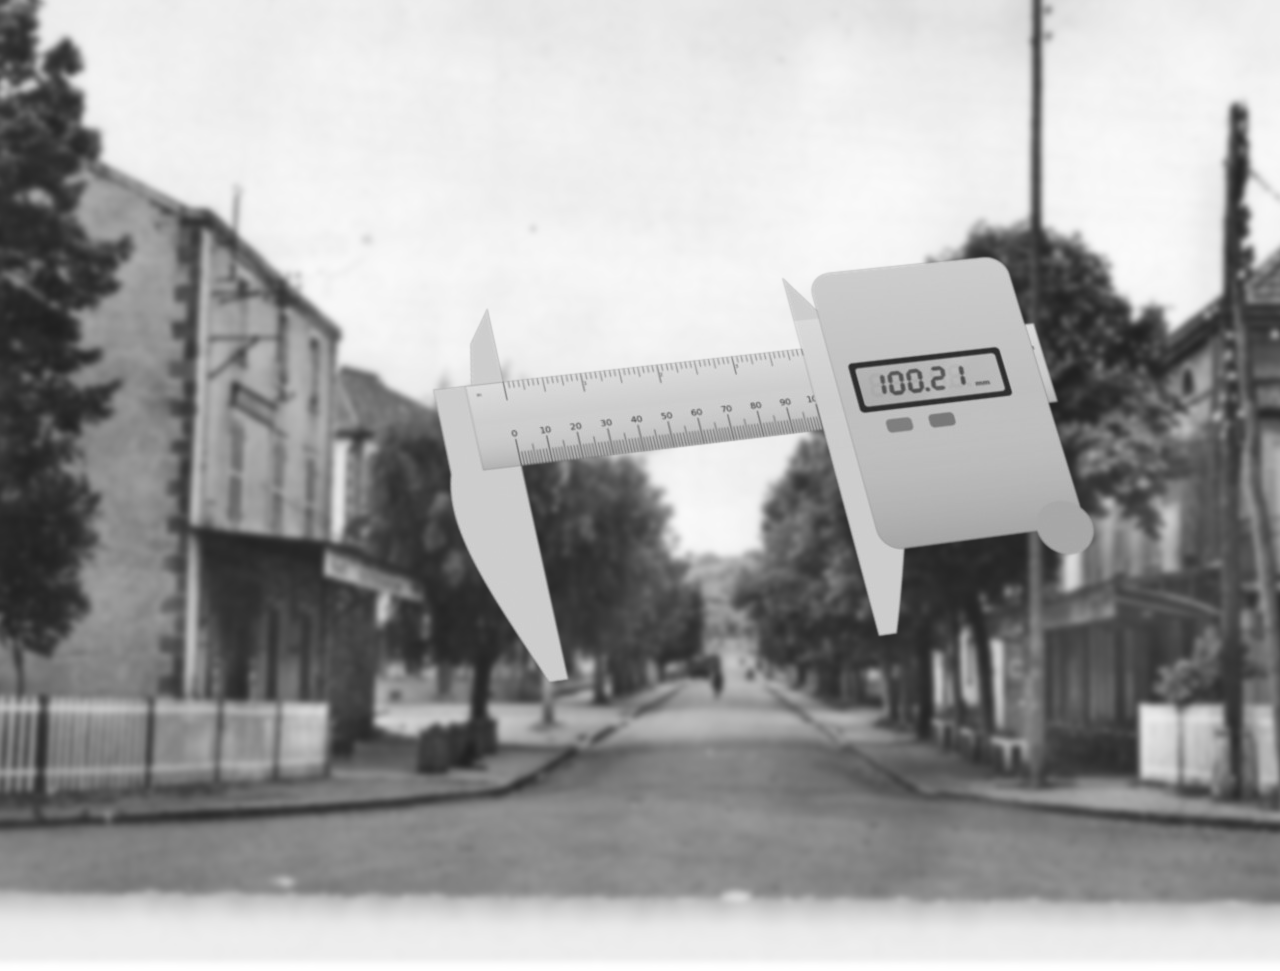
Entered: 100.21 mm
